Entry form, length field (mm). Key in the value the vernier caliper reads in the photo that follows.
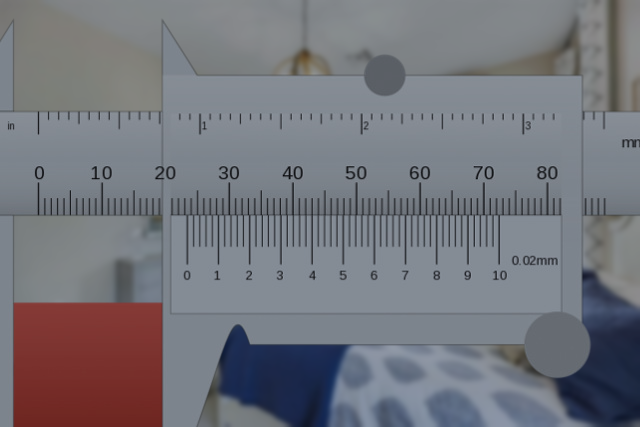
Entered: 23.4 mm
